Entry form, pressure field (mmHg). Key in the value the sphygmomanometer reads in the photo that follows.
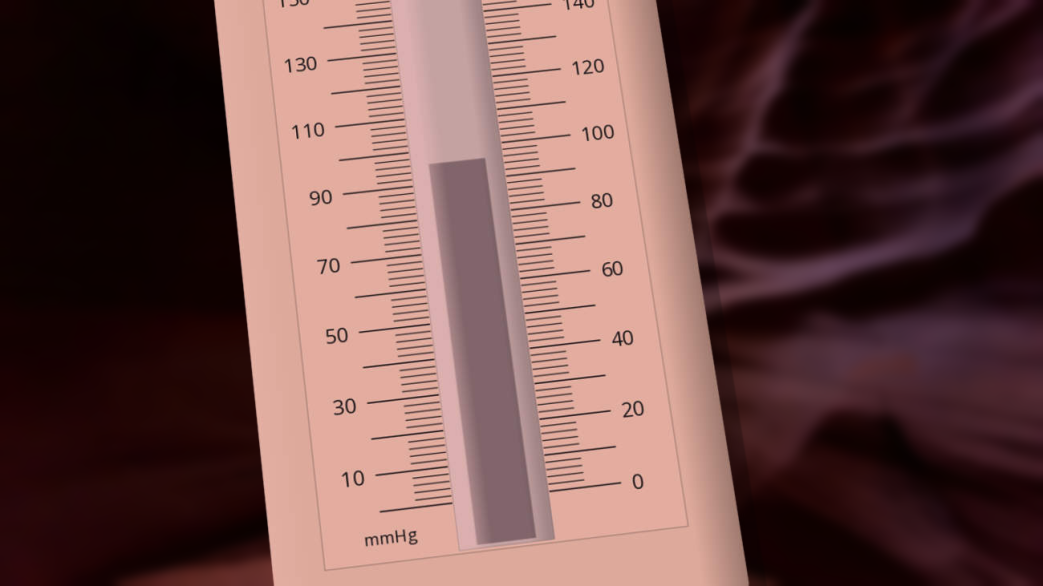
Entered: 96 mmHg
